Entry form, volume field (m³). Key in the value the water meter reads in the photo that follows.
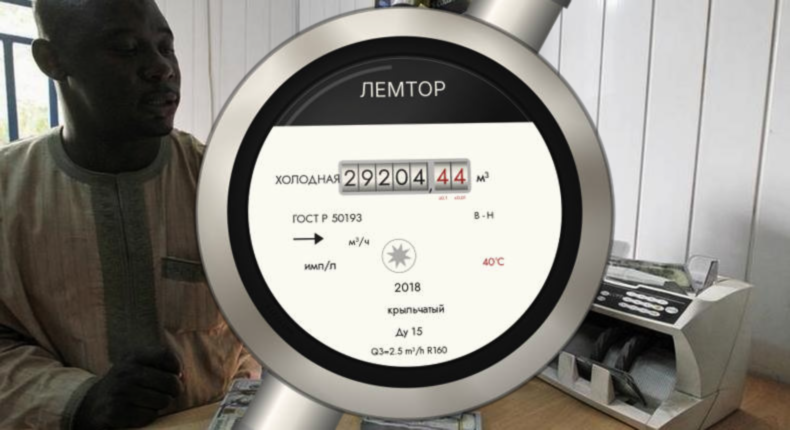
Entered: 29204.44 m³
